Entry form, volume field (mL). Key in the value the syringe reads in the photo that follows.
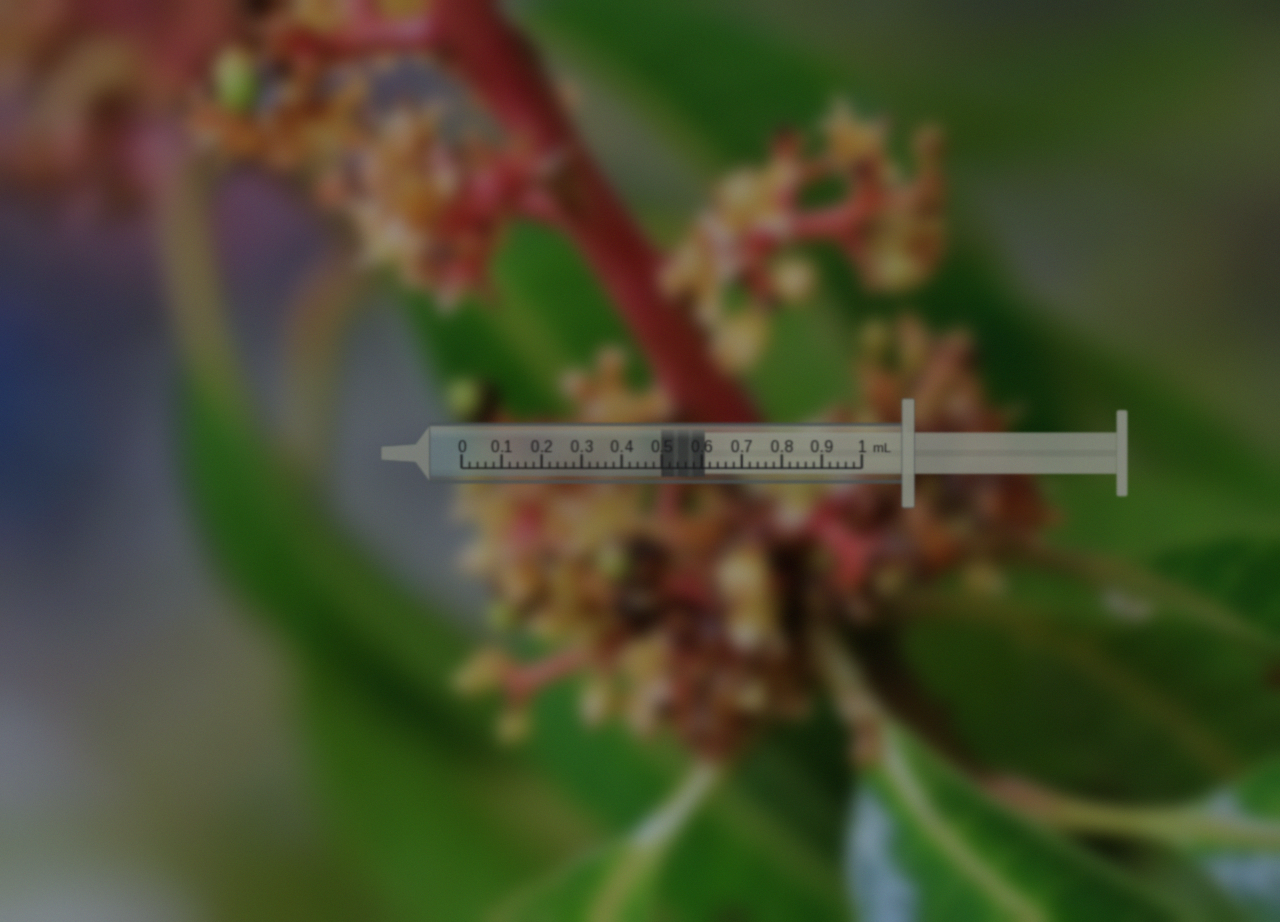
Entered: 0.5 mL
